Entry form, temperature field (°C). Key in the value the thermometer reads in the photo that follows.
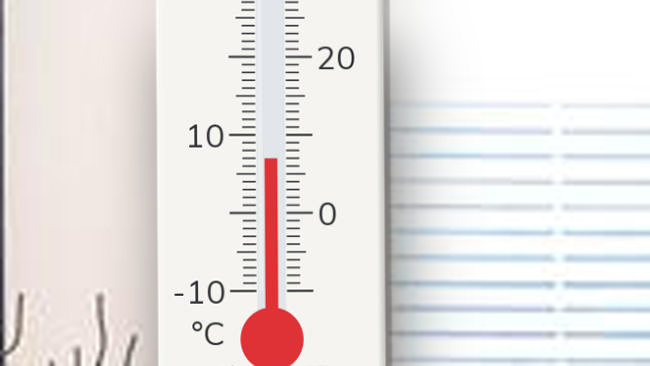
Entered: 7 °C
